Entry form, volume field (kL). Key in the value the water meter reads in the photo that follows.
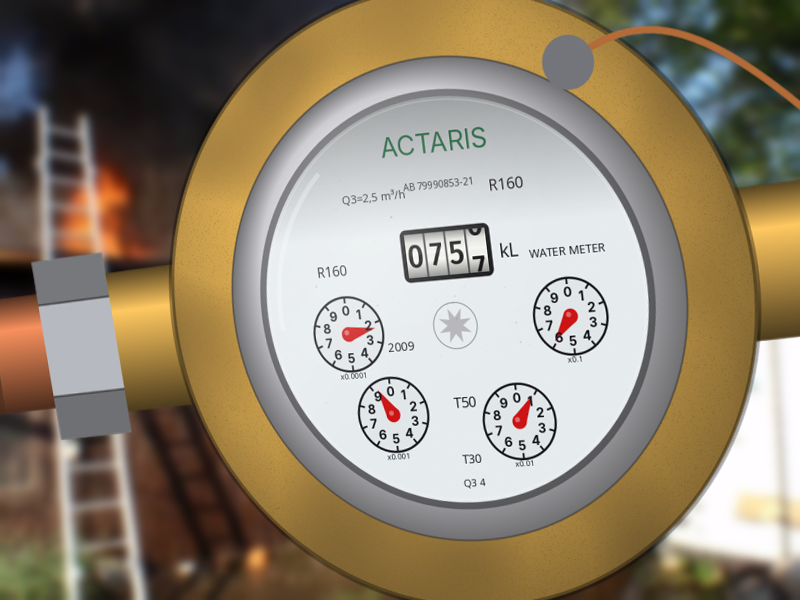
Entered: 756.6092 kL
